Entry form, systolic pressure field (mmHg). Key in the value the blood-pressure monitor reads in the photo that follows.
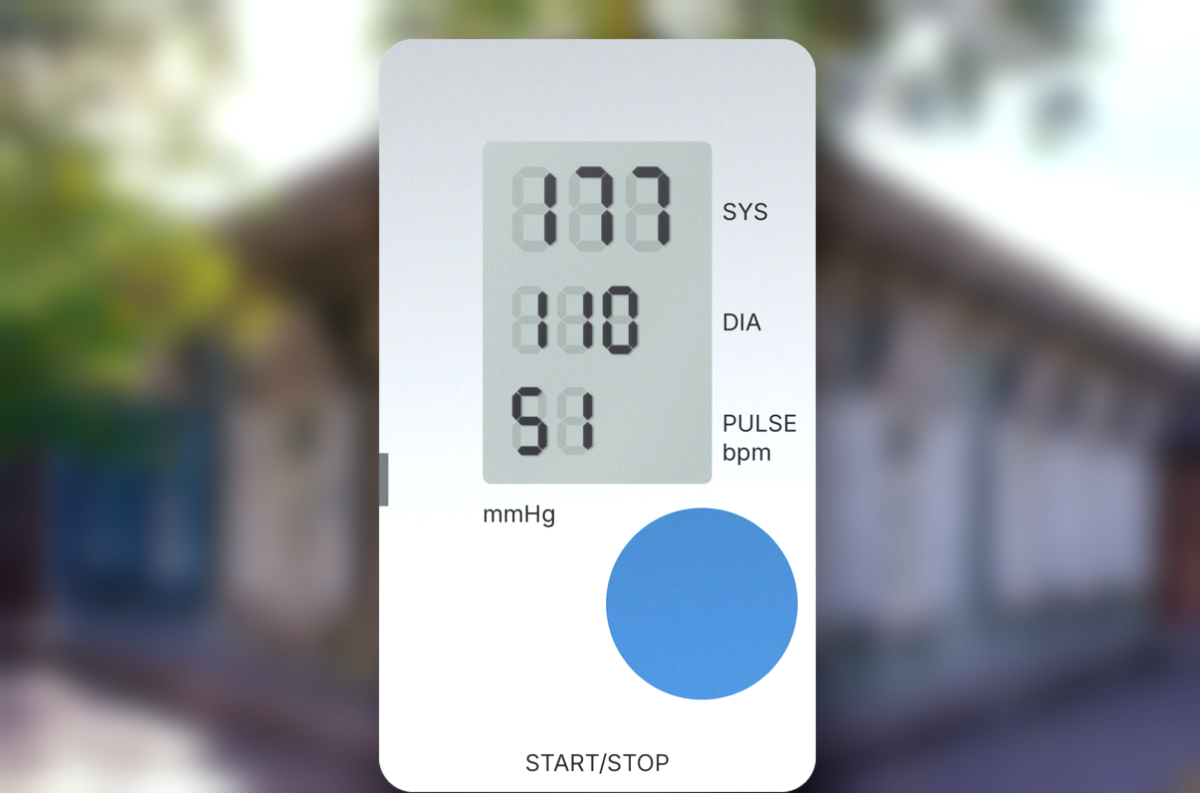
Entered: 177 mmHg
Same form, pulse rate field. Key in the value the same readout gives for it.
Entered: 51 bpm
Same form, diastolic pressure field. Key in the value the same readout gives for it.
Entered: 110 mmHg
